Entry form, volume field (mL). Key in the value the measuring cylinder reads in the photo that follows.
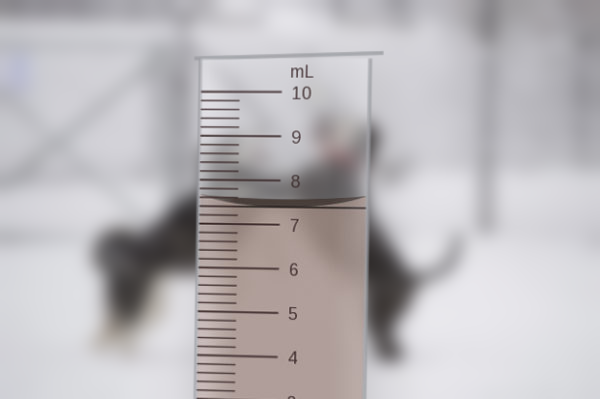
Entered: 7.4 mL
